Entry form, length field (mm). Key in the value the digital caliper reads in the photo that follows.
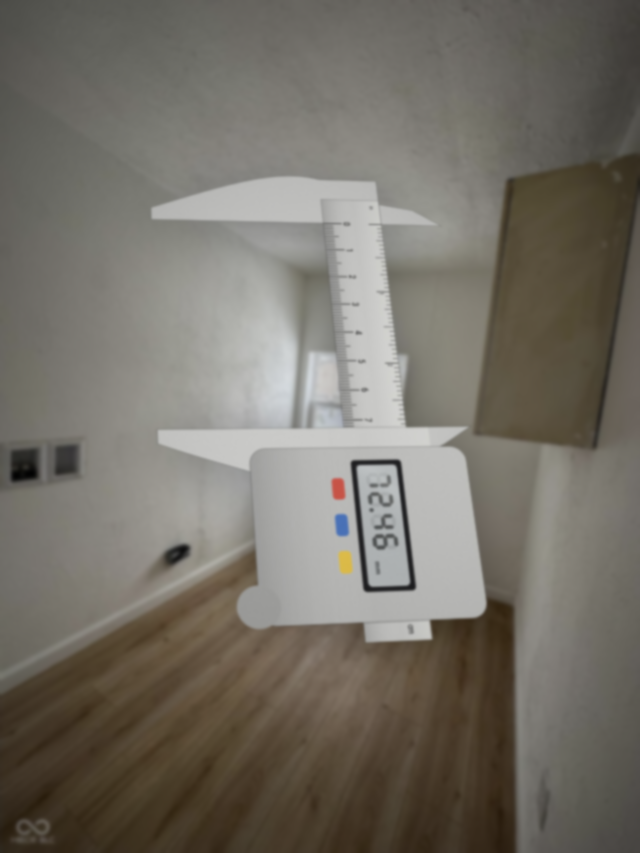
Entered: 72.46 mm
